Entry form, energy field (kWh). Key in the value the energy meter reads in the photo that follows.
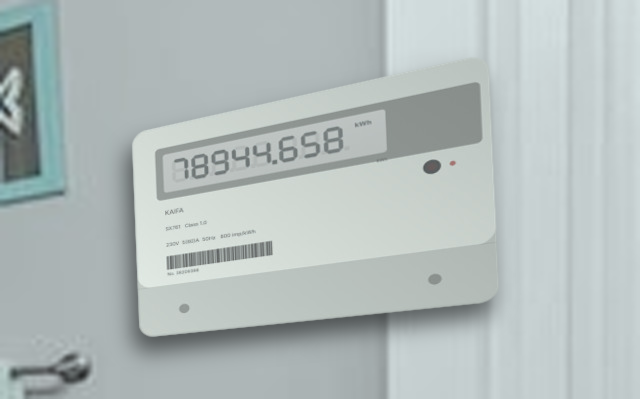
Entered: 78944.658 kWh
